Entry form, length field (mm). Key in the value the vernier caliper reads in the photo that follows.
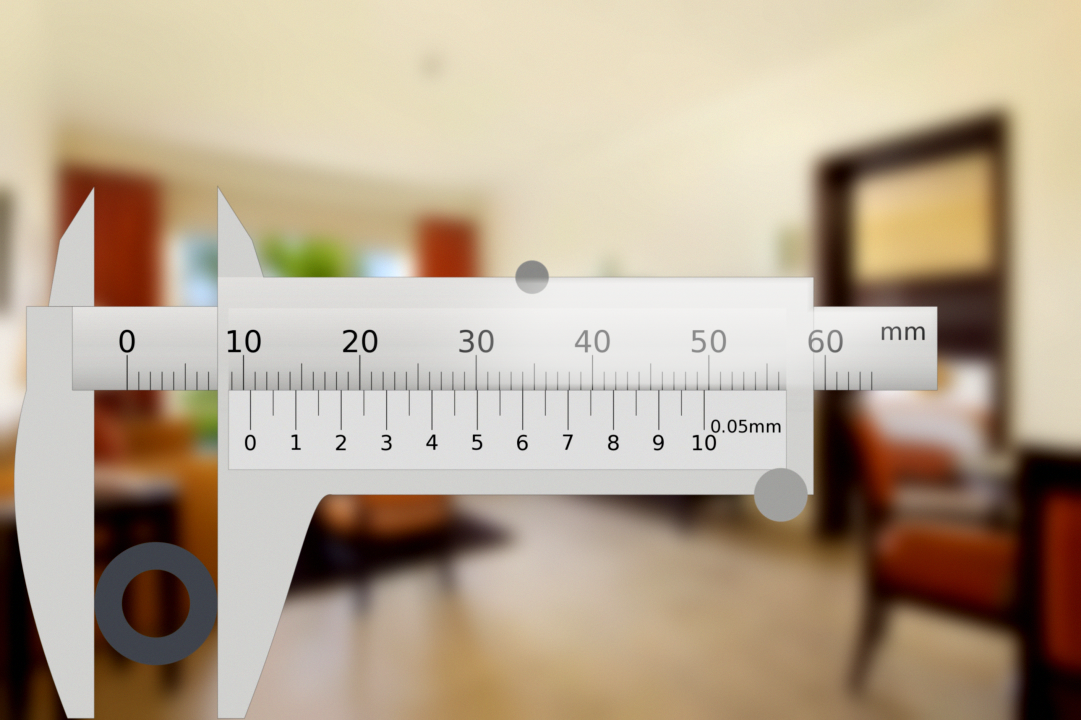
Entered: 10.6 mm
